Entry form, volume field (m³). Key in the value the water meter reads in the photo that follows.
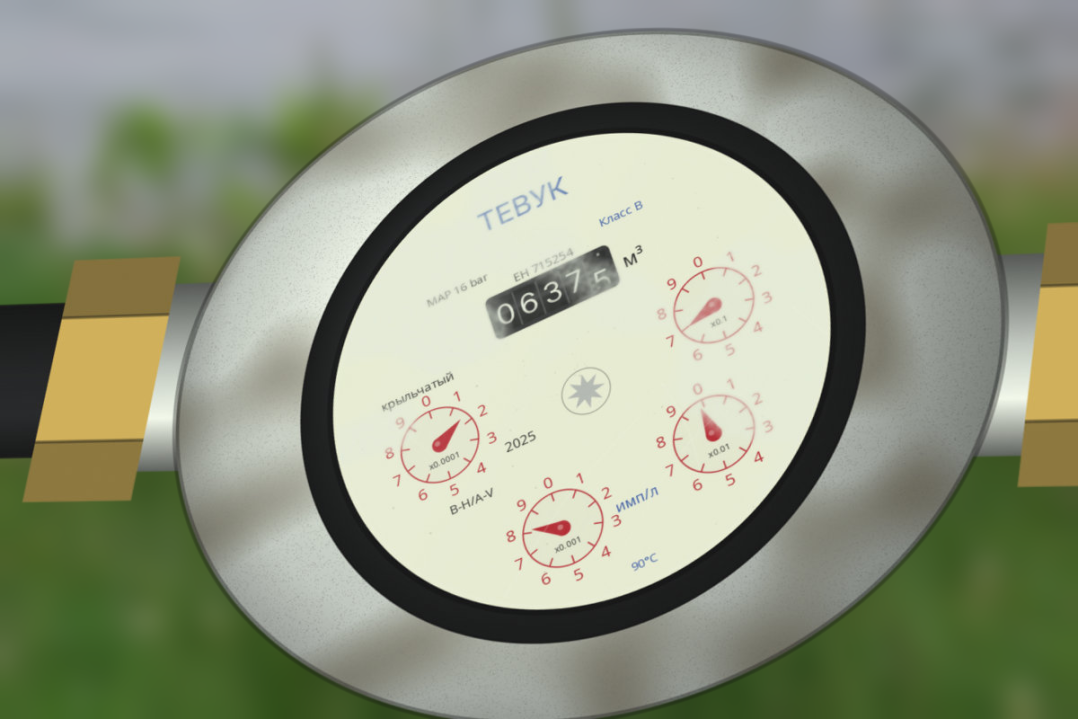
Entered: 6374.6981 m³
